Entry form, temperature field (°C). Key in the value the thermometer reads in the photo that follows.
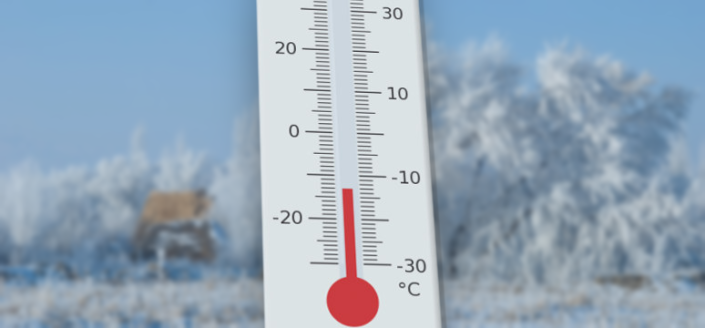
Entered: -13 °C
